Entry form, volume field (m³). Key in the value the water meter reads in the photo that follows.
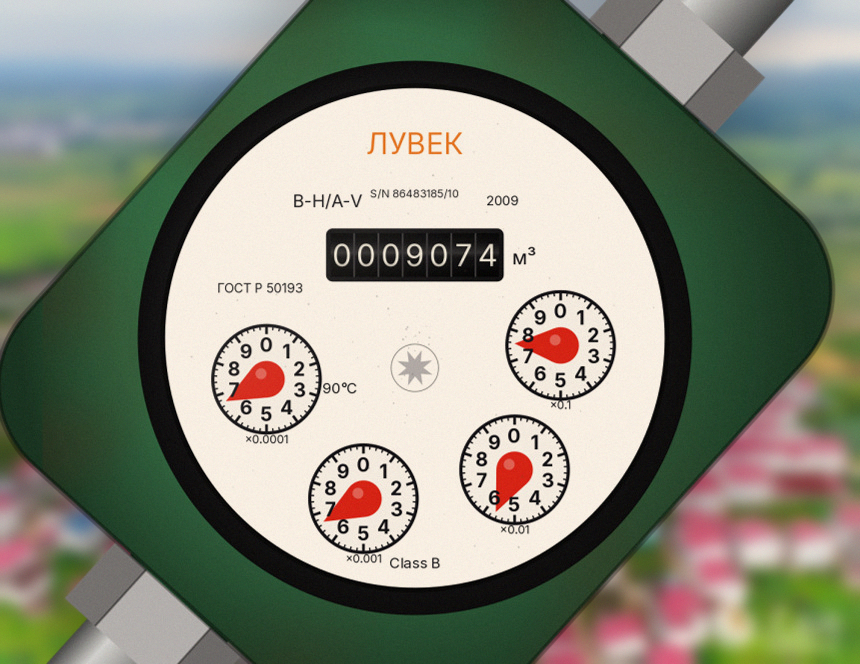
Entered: 9074.7566 m³
